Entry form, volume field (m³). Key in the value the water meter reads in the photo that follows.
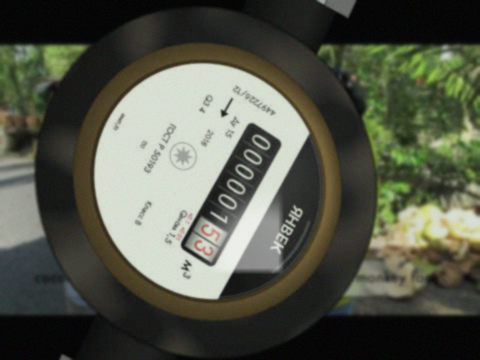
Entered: 1.53 m³
